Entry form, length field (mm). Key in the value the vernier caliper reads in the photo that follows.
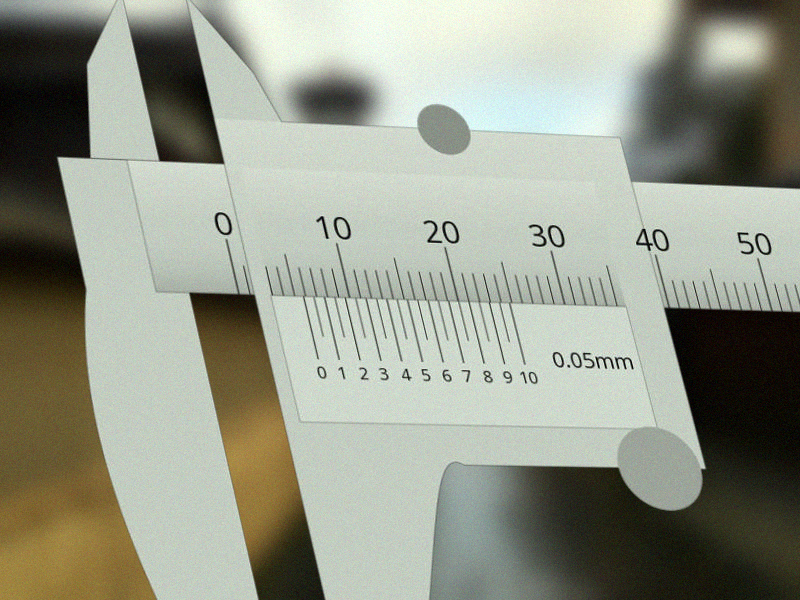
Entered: 5.8 mm
